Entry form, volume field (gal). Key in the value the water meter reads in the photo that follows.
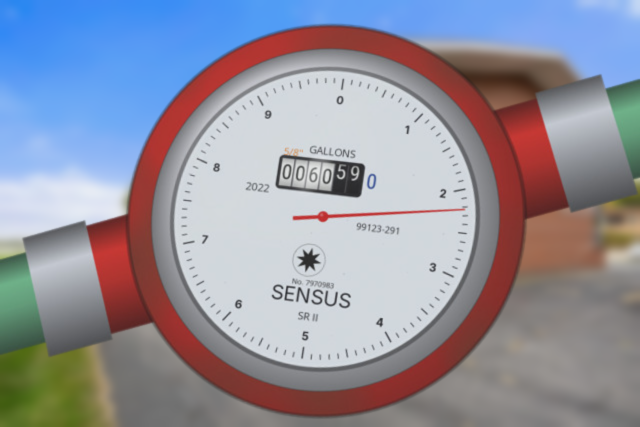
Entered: 60592.2 gal
